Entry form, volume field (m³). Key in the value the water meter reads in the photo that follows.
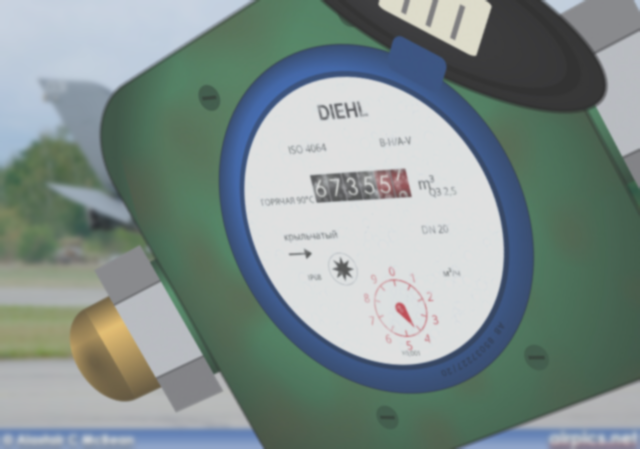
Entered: 6735.574 m³
